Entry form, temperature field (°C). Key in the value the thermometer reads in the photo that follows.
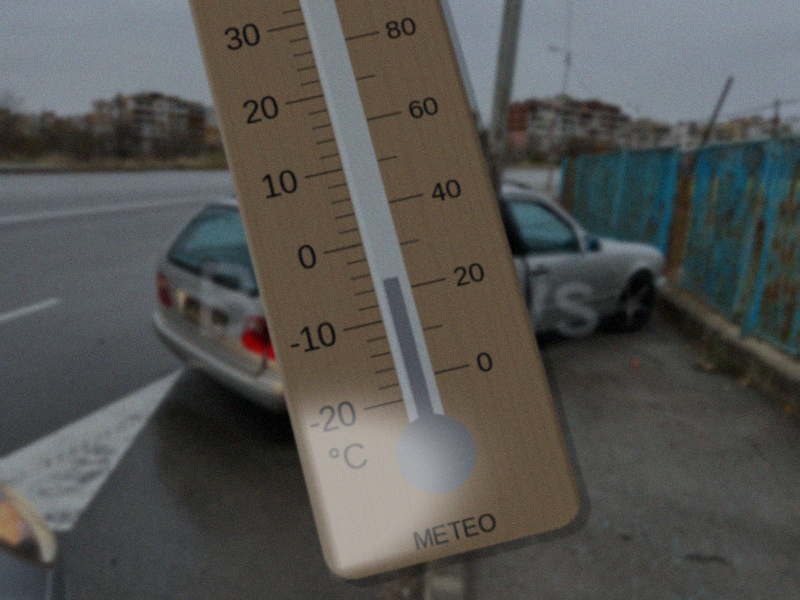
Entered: -5 °C
